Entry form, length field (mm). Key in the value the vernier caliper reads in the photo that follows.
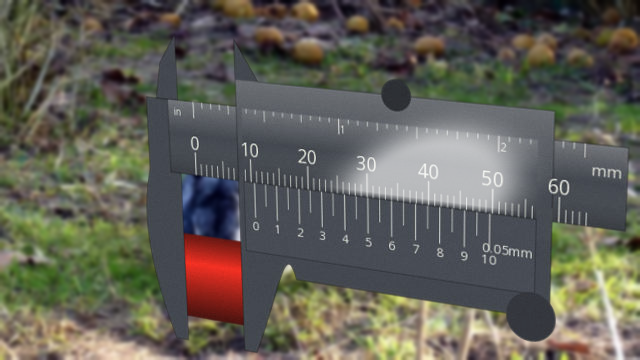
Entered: 10.6 mm
